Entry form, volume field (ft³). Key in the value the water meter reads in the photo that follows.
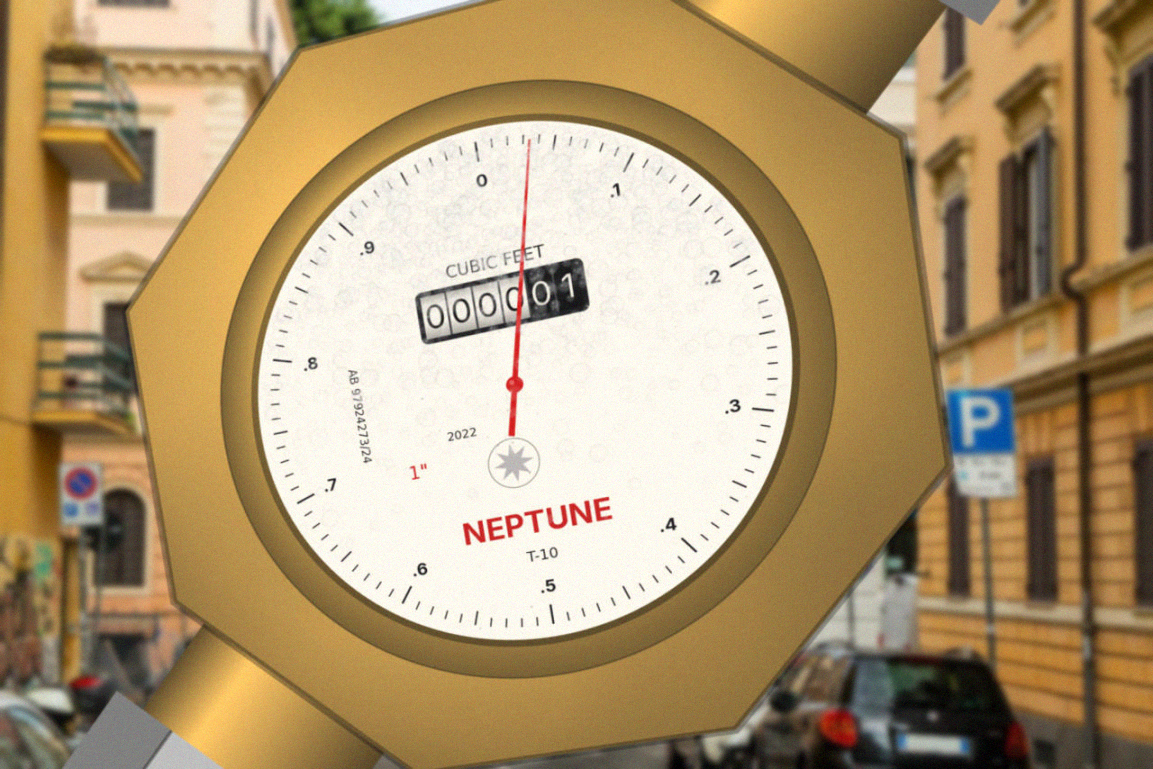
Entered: 1.03 ft³
